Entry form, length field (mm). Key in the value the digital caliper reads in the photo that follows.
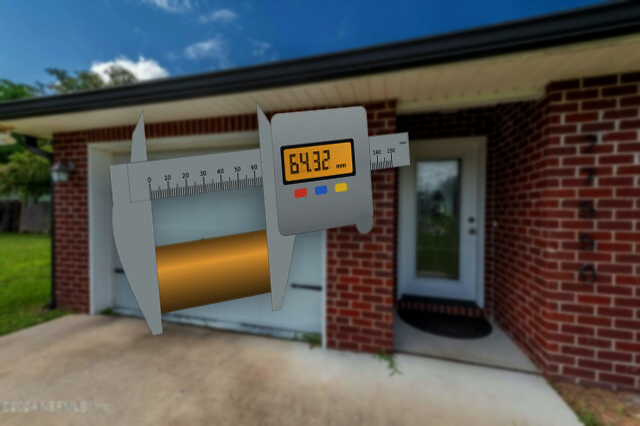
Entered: 64.32 mm
